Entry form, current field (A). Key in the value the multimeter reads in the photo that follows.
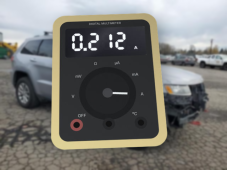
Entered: 0.212 A
